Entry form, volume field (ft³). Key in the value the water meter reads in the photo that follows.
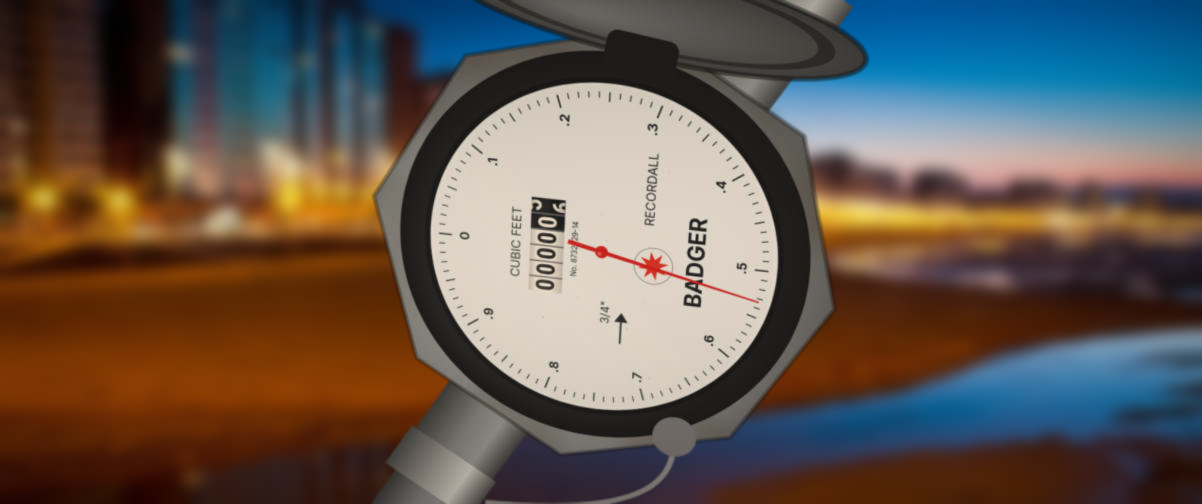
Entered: 5.53 ft³
